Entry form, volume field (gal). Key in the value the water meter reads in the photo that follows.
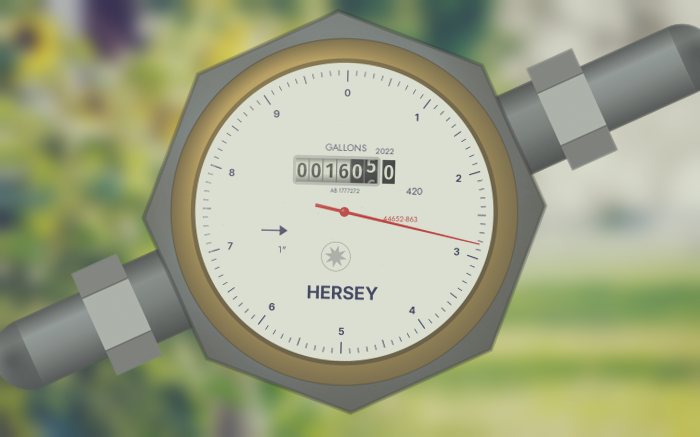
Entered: 16052.8 gal
